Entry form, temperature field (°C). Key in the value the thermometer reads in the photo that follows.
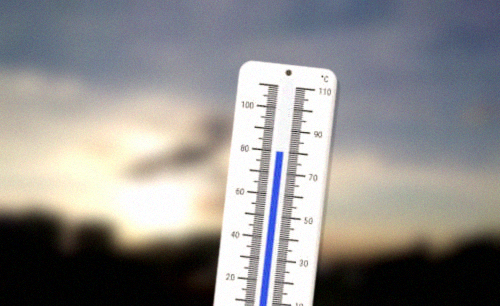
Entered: 80 °C
